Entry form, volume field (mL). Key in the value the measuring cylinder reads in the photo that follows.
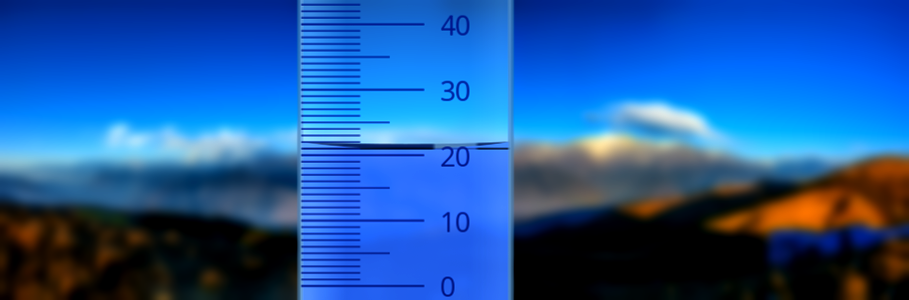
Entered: 21 mL
